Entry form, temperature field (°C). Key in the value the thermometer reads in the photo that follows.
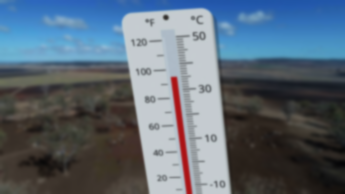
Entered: 35 °C
